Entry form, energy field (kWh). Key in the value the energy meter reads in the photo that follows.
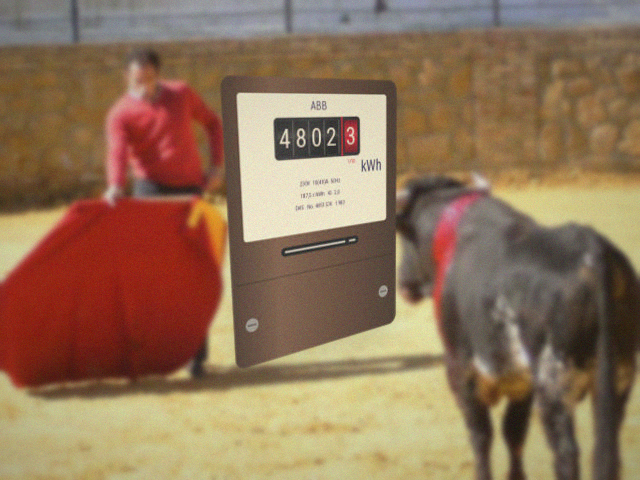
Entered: 4802.3 kWh
